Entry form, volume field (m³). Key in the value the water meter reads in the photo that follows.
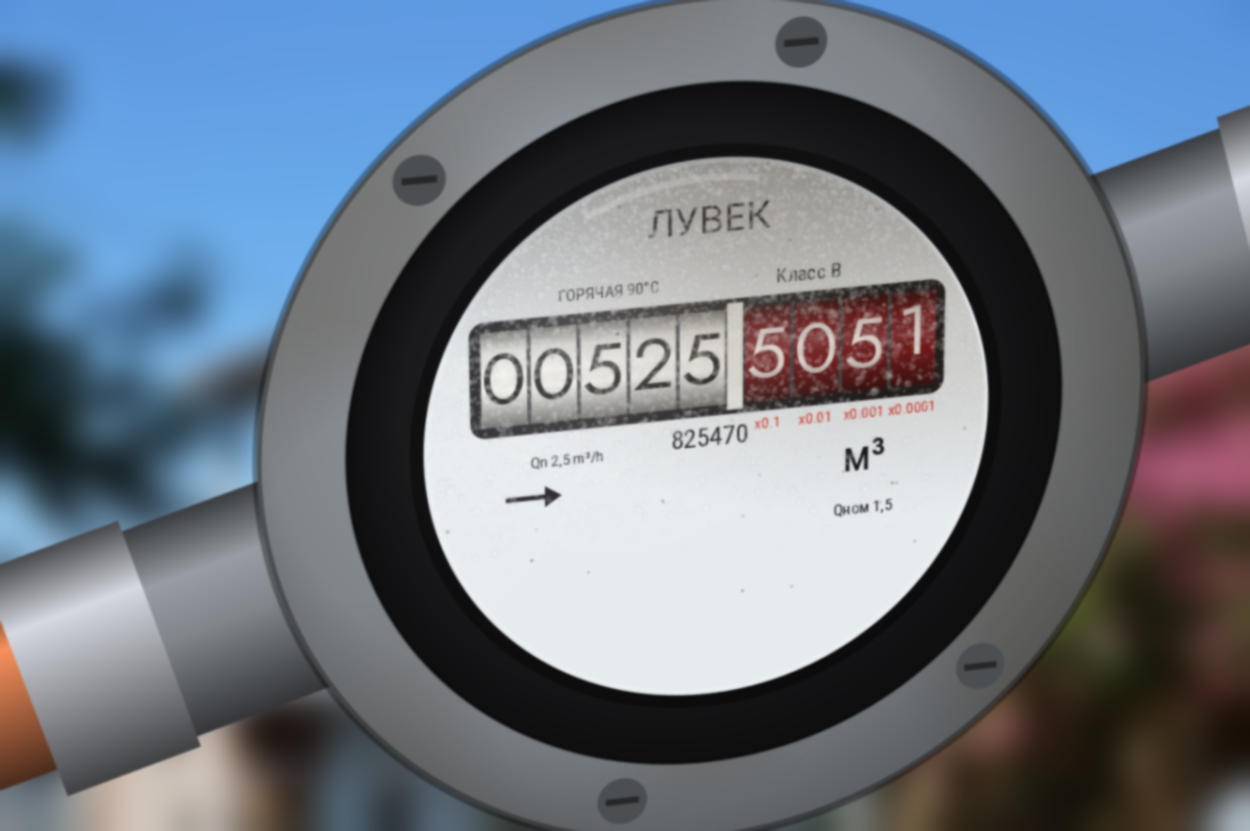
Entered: 525.5051 m³
